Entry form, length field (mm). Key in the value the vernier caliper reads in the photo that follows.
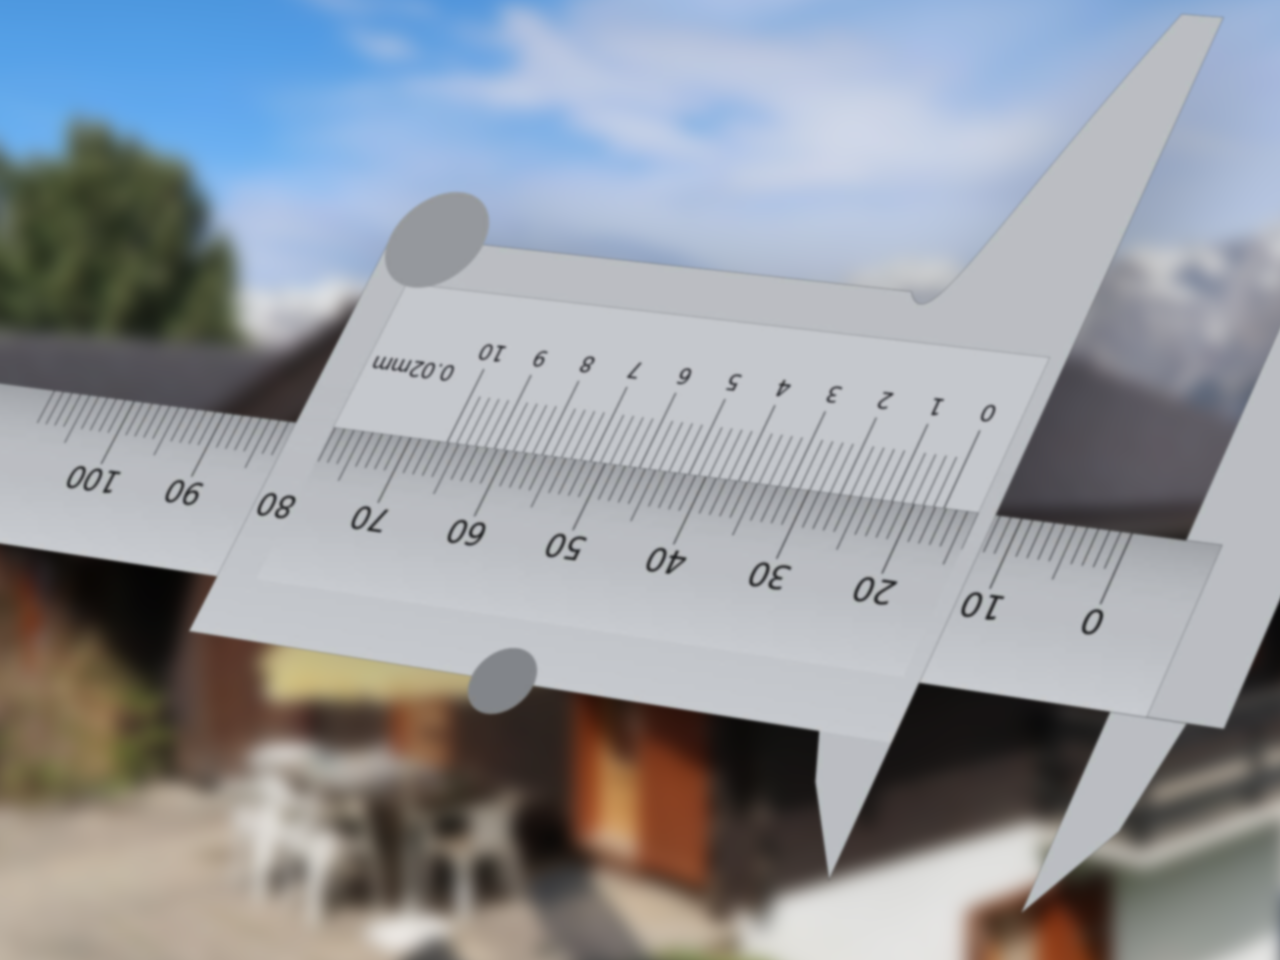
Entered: 17.2 mm
